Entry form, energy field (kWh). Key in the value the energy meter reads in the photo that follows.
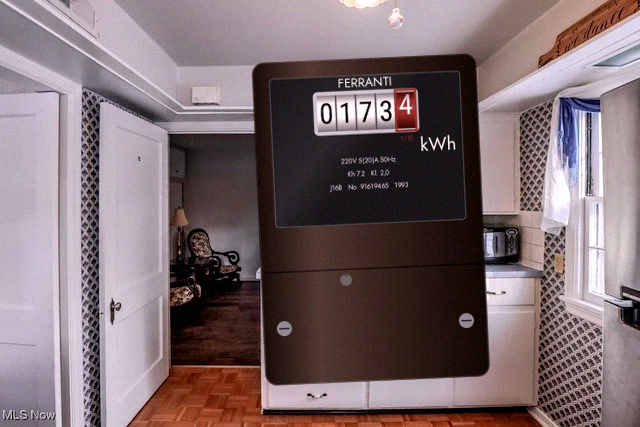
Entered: 173.4 kWh
